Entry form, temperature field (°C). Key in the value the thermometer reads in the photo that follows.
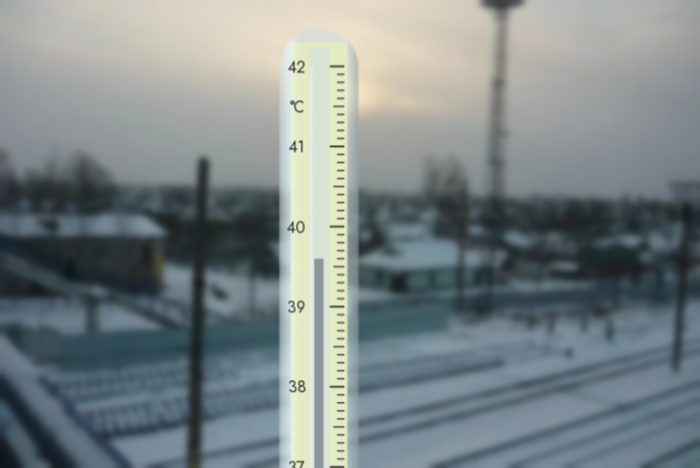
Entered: 39.6 °C
